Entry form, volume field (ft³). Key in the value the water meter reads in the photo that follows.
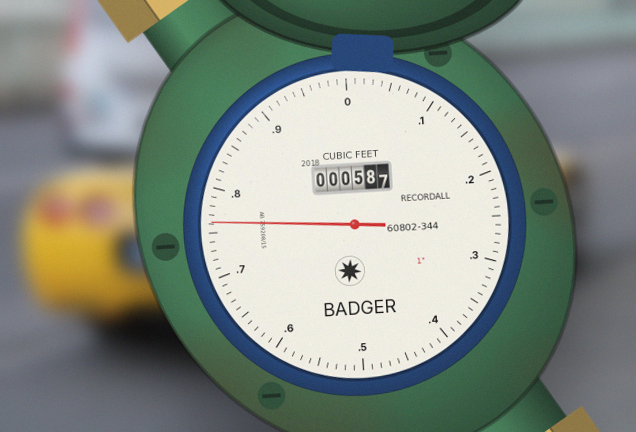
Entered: 586.76 ft³
